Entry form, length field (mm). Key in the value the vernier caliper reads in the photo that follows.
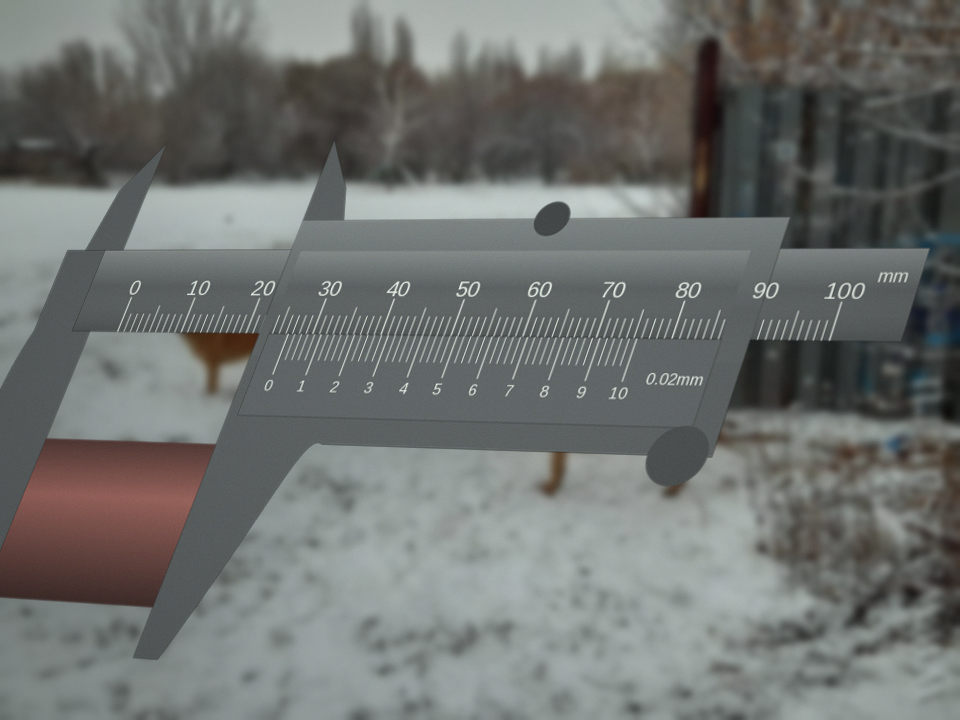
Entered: 26.4 mm
